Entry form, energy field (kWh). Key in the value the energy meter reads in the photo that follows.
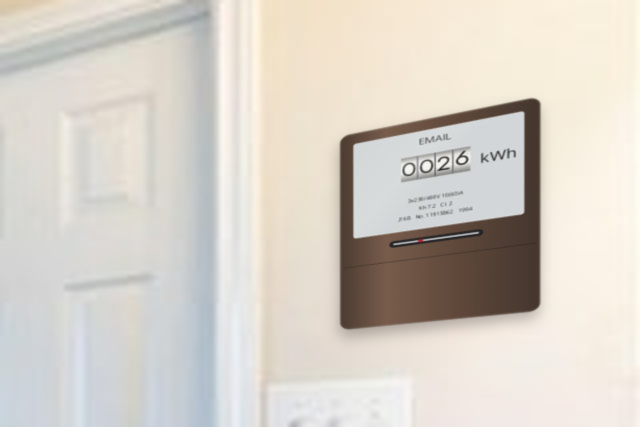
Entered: 26 kWh
